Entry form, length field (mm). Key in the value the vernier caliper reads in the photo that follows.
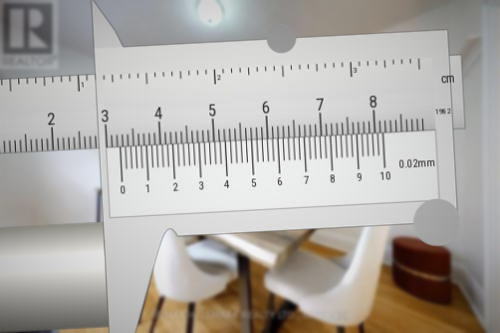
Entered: 32.5 mm
